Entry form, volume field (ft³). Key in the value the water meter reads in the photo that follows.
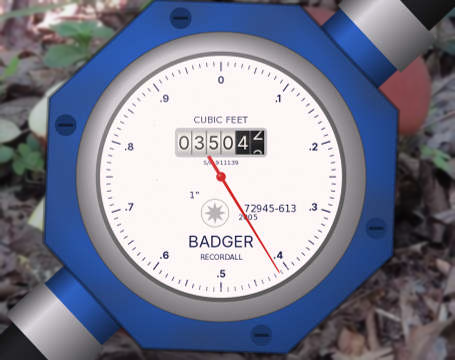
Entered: 35042.41 ft³
